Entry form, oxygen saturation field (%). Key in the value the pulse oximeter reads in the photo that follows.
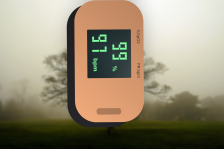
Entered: 99 %
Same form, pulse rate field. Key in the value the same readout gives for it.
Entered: 97 bpm
